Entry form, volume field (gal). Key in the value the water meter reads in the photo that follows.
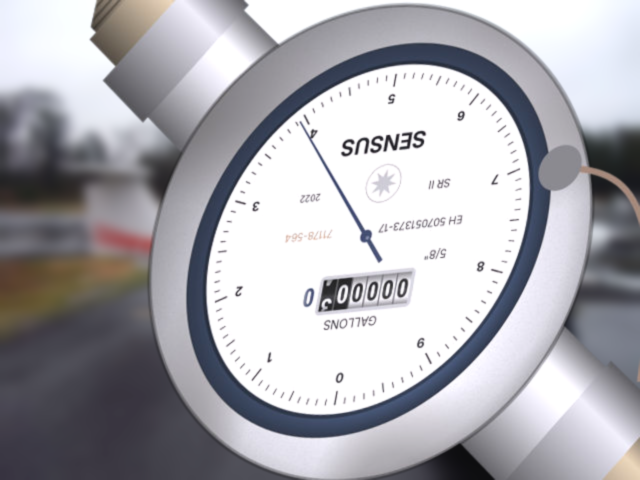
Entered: 33.9 gal
